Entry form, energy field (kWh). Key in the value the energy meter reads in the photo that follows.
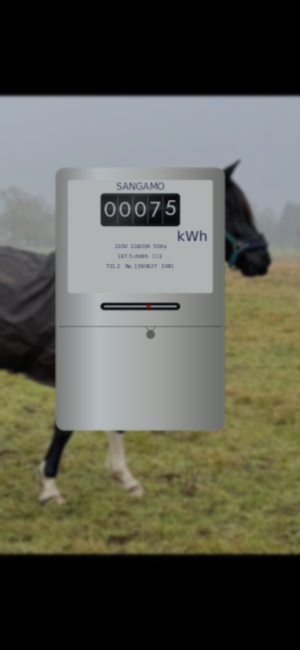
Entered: 75 kWh
